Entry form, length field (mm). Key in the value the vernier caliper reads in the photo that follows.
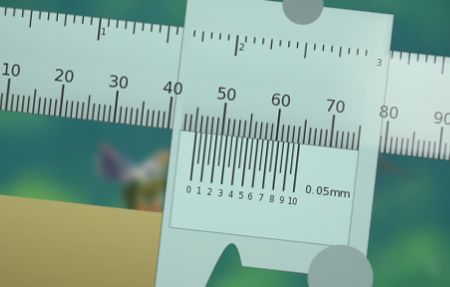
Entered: 45.2 mm
